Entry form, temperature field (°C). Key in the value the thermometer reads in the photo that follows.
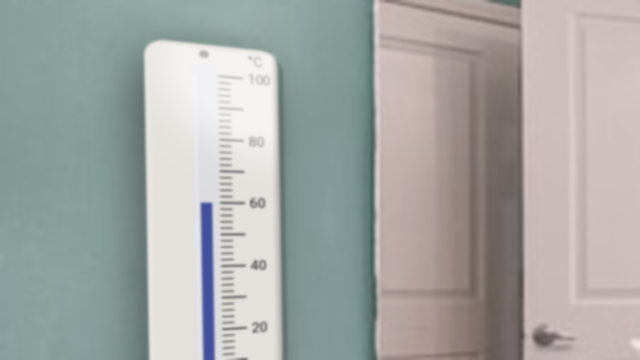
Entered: 60 °C
